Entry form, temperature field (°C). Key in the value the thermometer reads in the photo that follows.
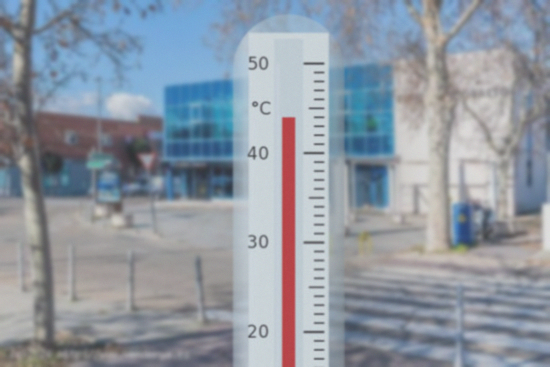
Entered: 44 °C
